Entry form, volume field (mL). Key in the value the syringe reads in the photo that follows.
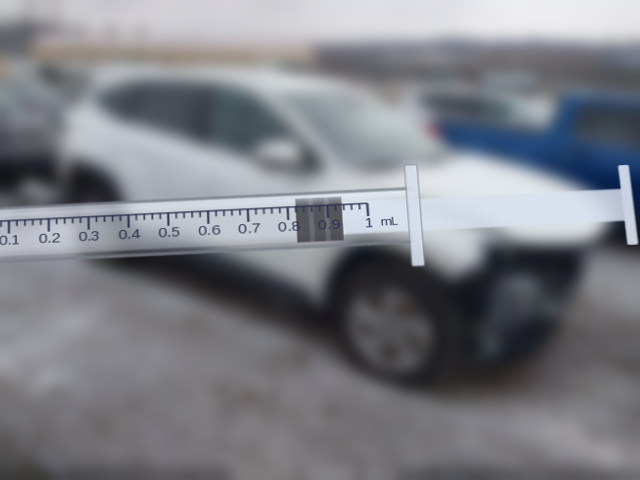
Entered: 0.82 mL
